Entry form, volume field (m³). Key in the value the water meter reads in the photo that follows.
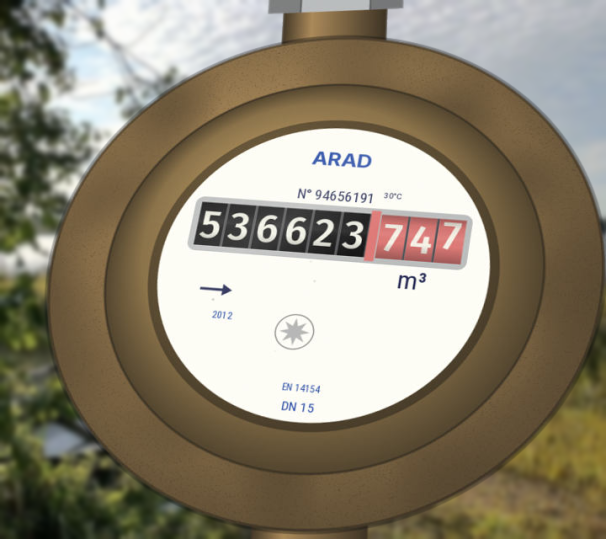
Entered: 536623.747 m³
